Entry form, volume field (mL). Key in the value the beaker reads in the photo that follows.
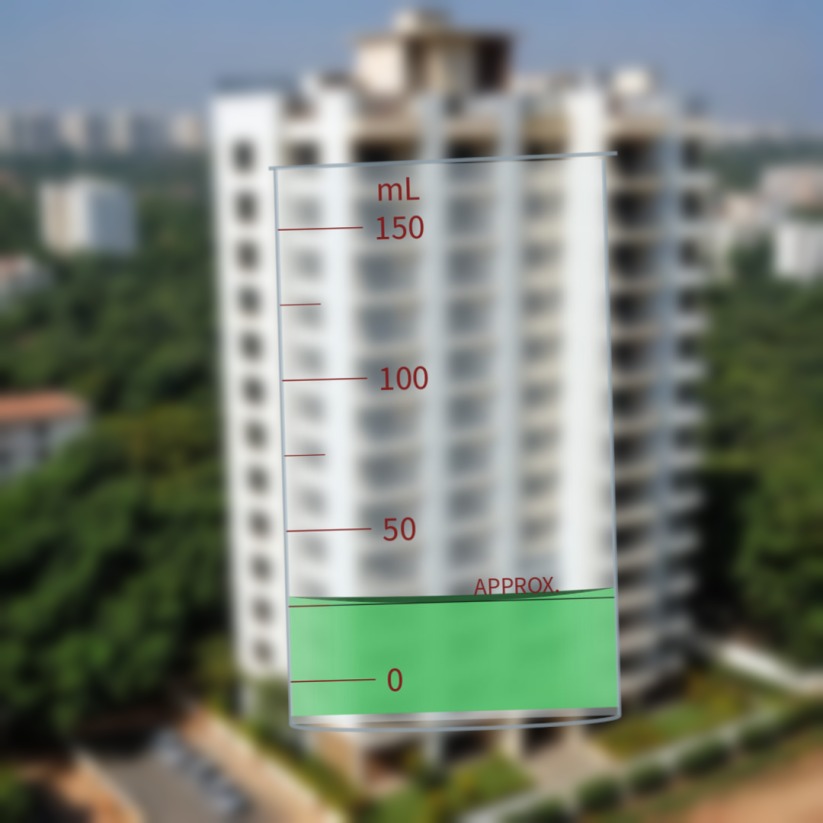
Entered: 25 mL
